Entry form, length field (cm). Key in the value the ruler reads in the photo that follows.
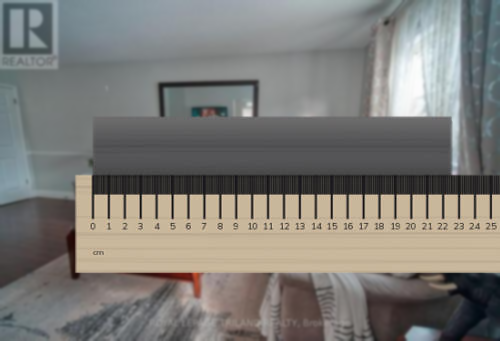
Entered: 22.5 cm
